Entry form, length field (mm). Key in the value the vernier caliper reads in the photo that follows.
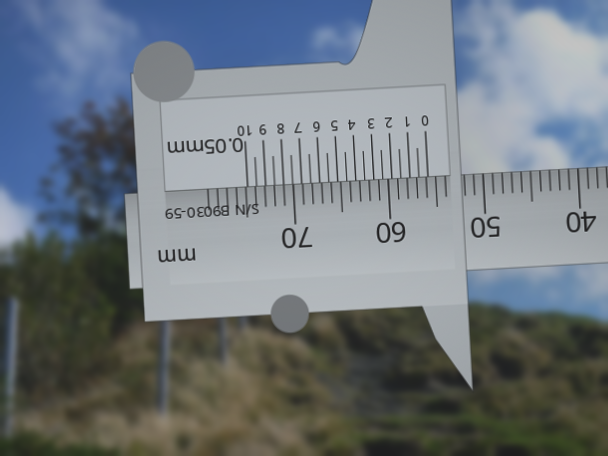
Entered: 55.8 mm
